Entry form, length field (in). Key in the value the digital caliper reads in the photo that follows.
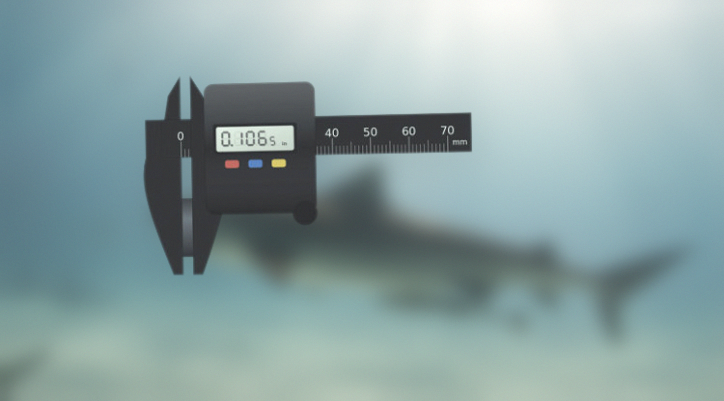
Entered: 0.1065 in
